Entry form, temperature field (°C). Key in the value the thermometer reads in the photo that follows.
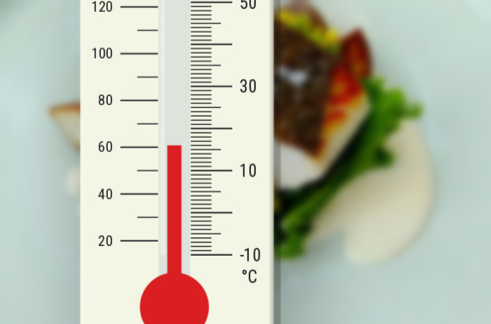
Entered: 16 °C
